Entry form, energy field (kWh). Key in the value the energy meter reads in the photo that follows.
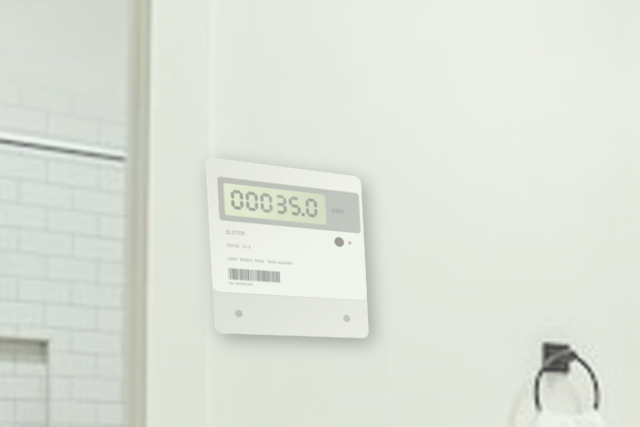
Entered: 35.0 kWh
